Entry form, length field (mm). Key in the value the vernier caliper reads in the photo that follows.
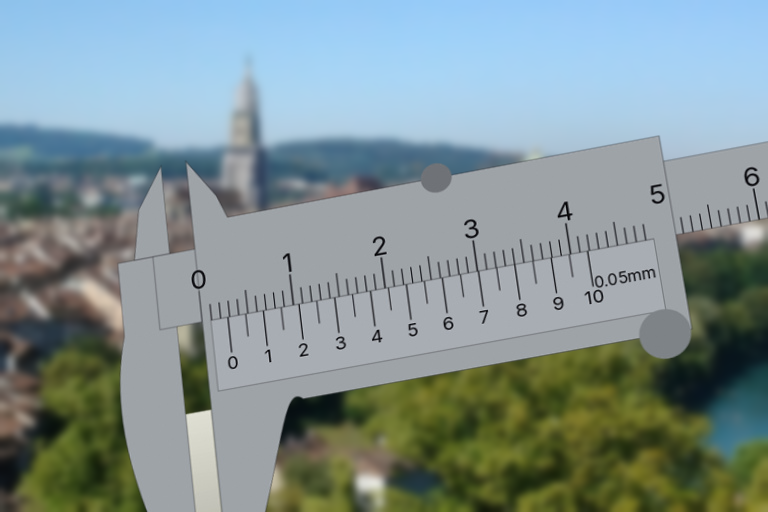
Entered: 2.8 mm
